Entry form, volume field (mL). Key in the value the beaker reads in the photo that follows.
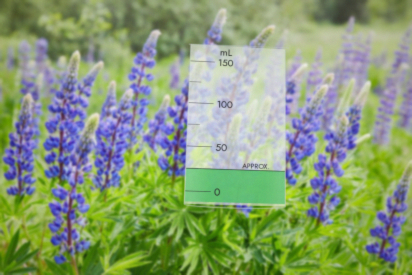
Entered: 25 mL
